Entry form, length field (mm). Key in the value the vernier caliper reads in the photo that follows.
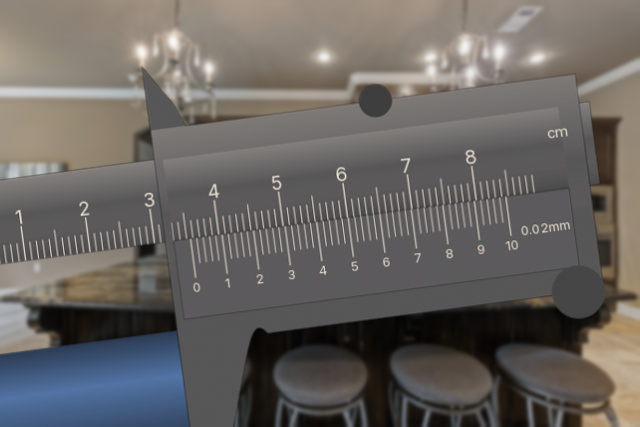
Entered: 35.6 mm
